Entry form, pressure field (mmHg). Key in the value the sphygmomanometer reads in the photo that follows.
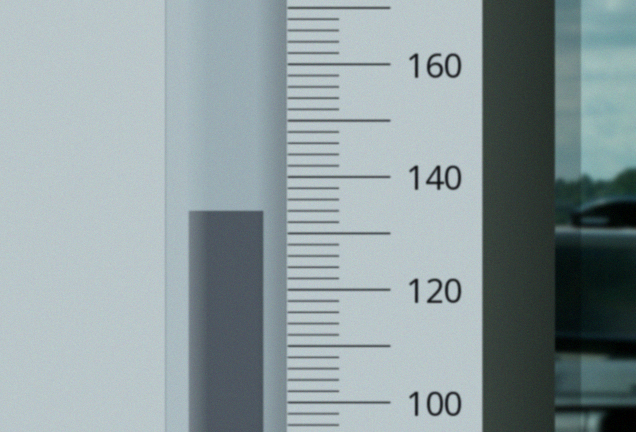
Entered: 134 mmHg
